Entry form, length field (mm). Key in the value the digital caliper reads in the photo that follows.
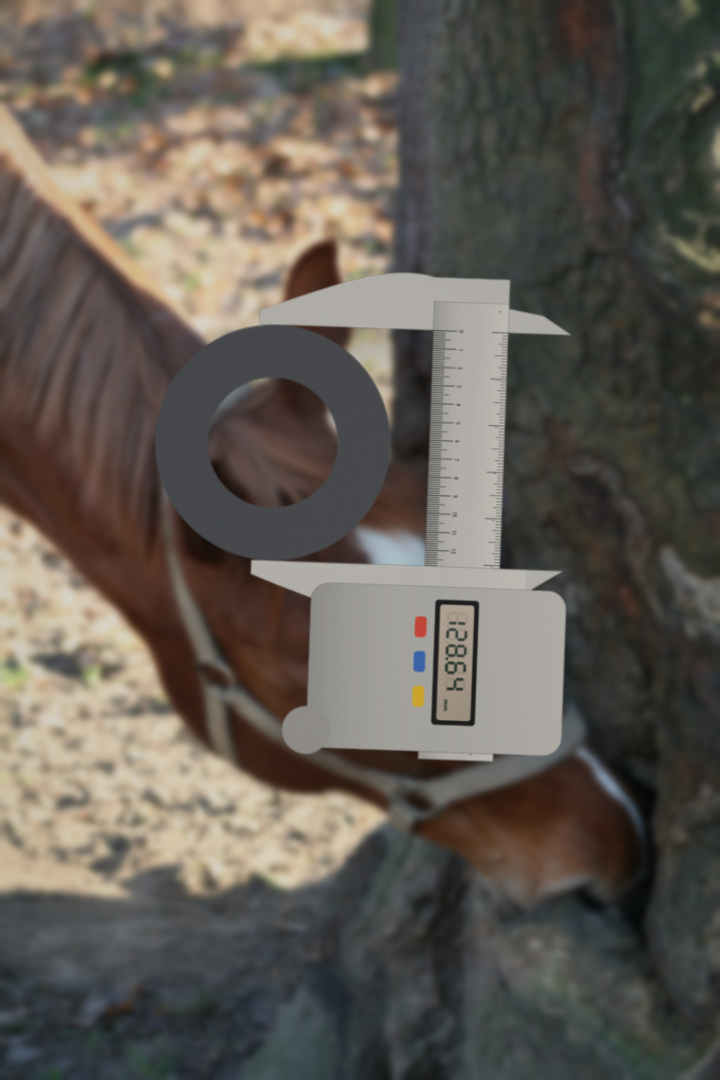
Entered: 128.64 mm
